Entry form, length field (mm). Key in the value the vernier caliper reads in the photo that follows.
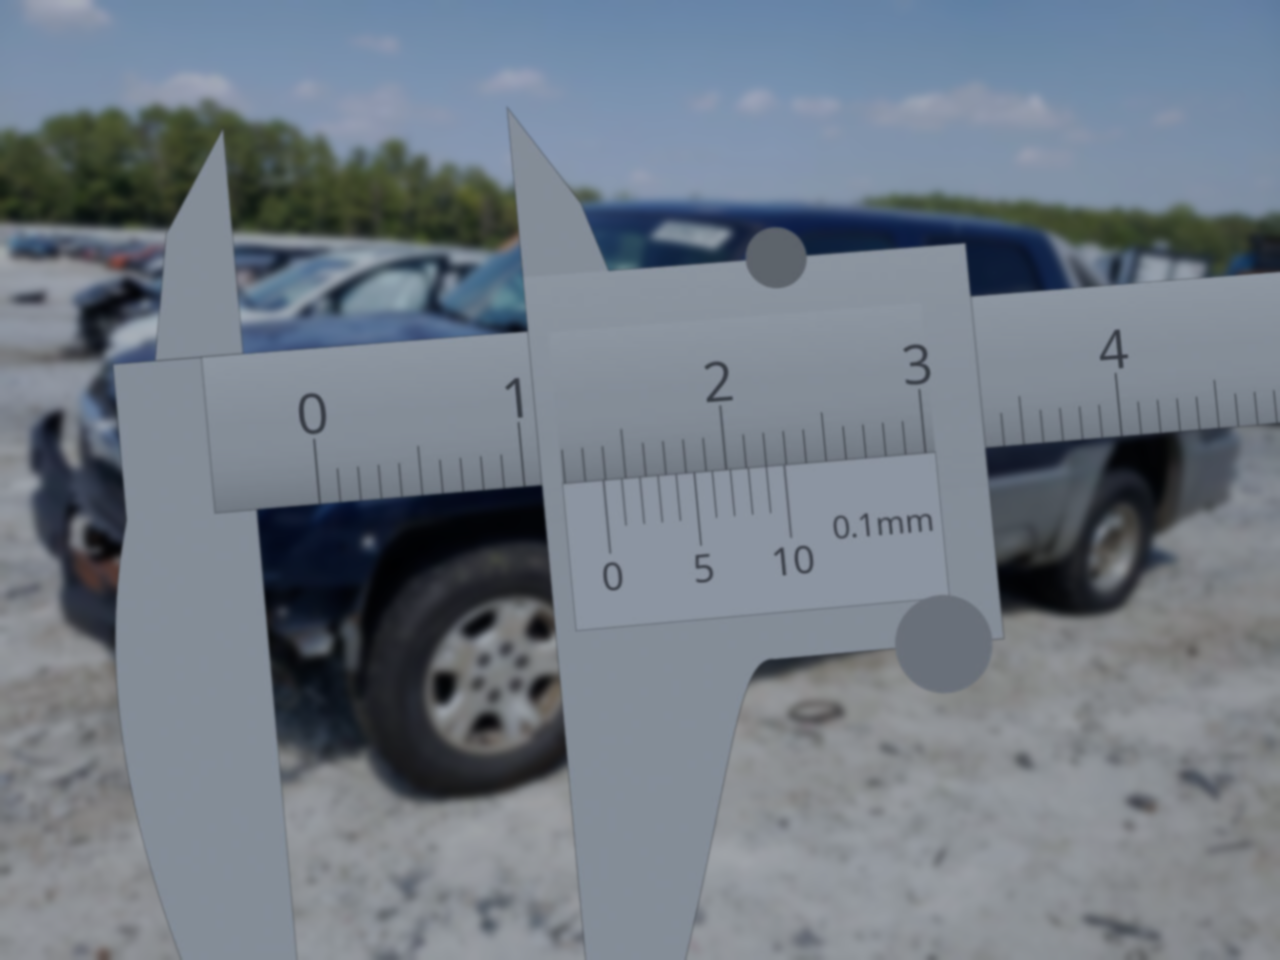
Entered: 13.9 mm
